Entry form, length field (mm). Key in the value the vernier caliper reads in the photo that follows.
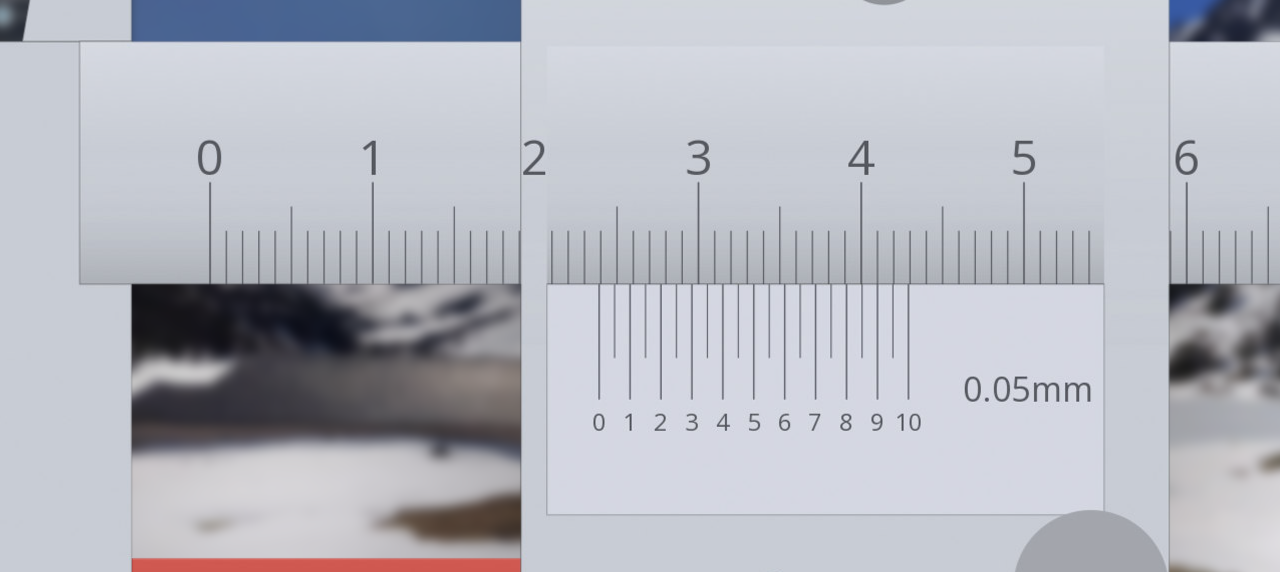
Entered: 23.9 mm
